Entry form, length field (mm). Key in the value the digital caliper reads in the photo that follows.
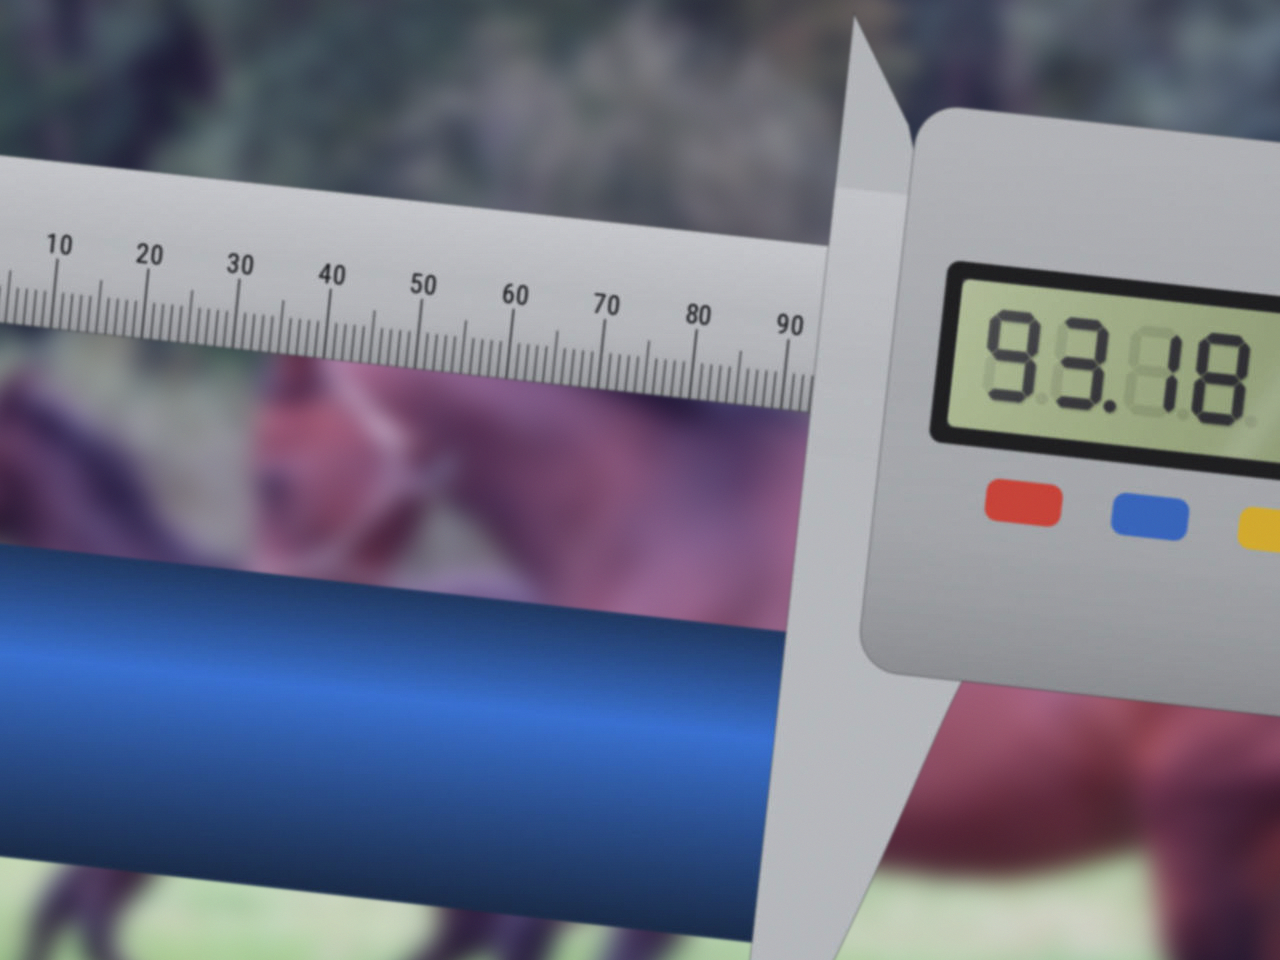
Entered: 93.18 mm
